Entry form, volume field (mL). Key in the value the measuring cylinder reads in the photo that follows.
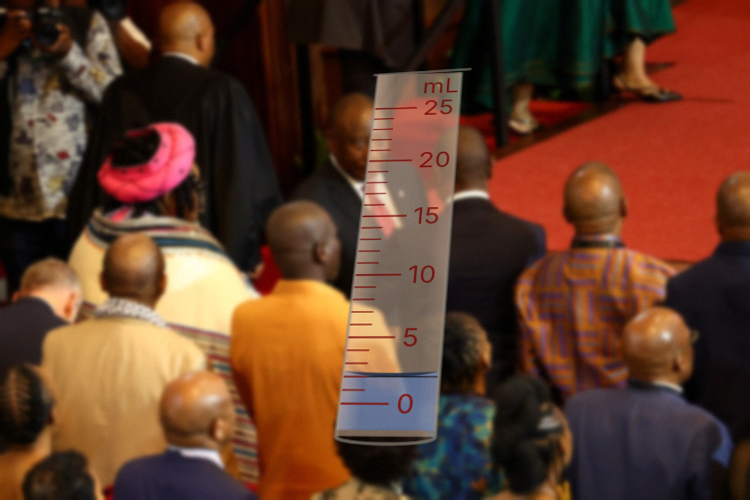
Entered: 2 mL
